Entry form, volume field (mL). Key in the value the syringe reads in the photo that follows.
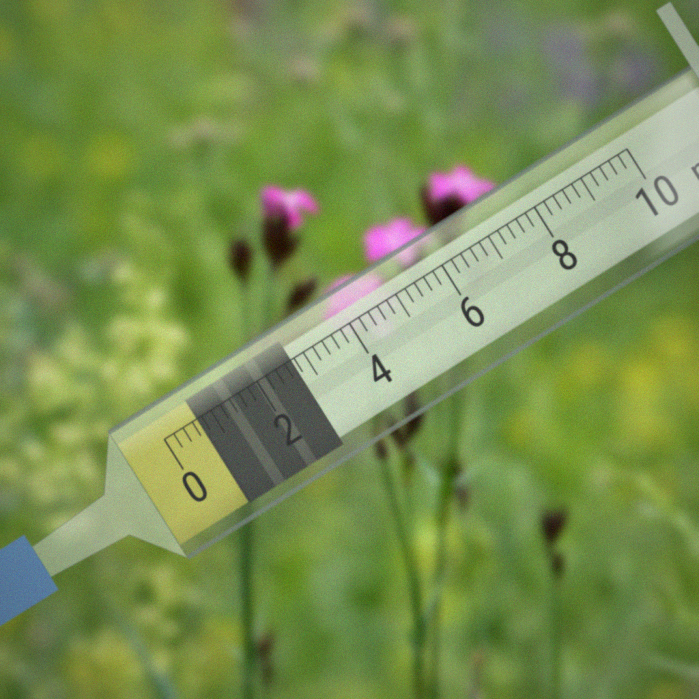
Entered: 0.7 mL
